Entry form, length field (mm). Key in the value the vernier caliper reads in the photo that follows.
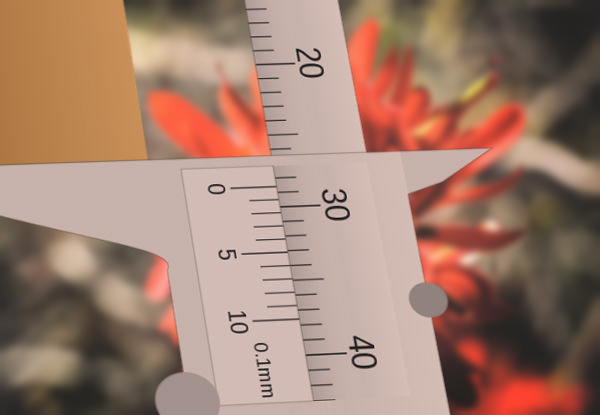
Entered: 28.6 mm
